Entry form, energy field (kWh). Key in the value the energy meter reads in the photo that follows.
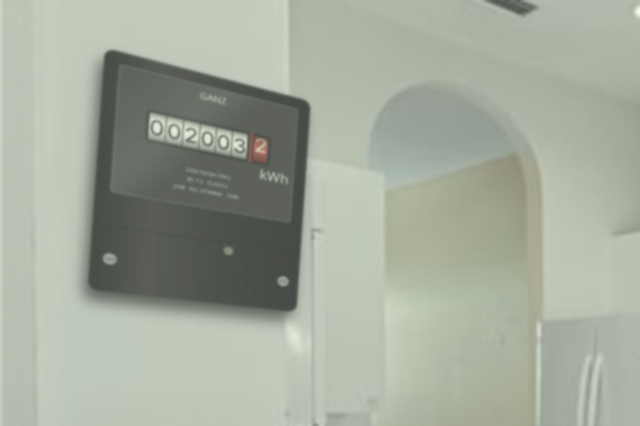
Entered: 2003.2 kWh
